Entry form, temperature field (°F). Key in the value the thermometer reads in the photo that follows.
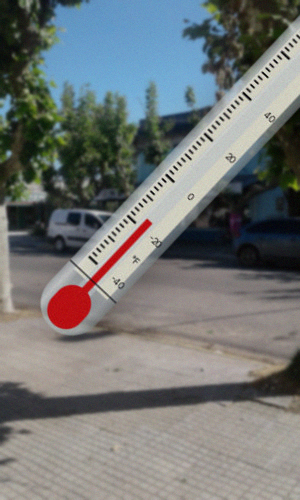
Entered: -16 °F
